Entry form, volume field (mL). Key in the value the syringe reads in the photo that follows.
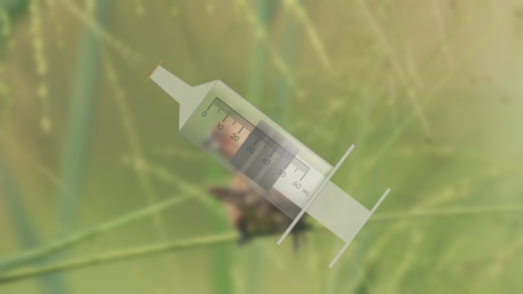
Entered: 25 mL
